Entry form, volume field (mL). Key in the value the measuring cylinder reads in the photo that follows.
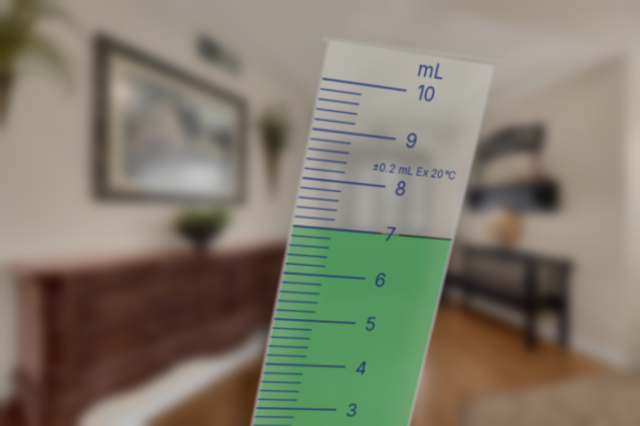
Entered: 7 mL
